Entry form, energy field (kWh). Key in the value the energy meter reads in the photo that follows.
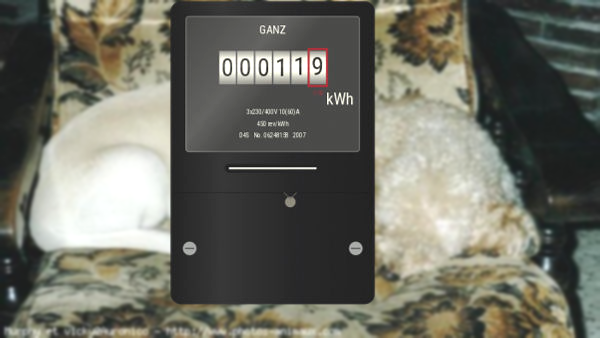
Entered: 11.9 kWh
